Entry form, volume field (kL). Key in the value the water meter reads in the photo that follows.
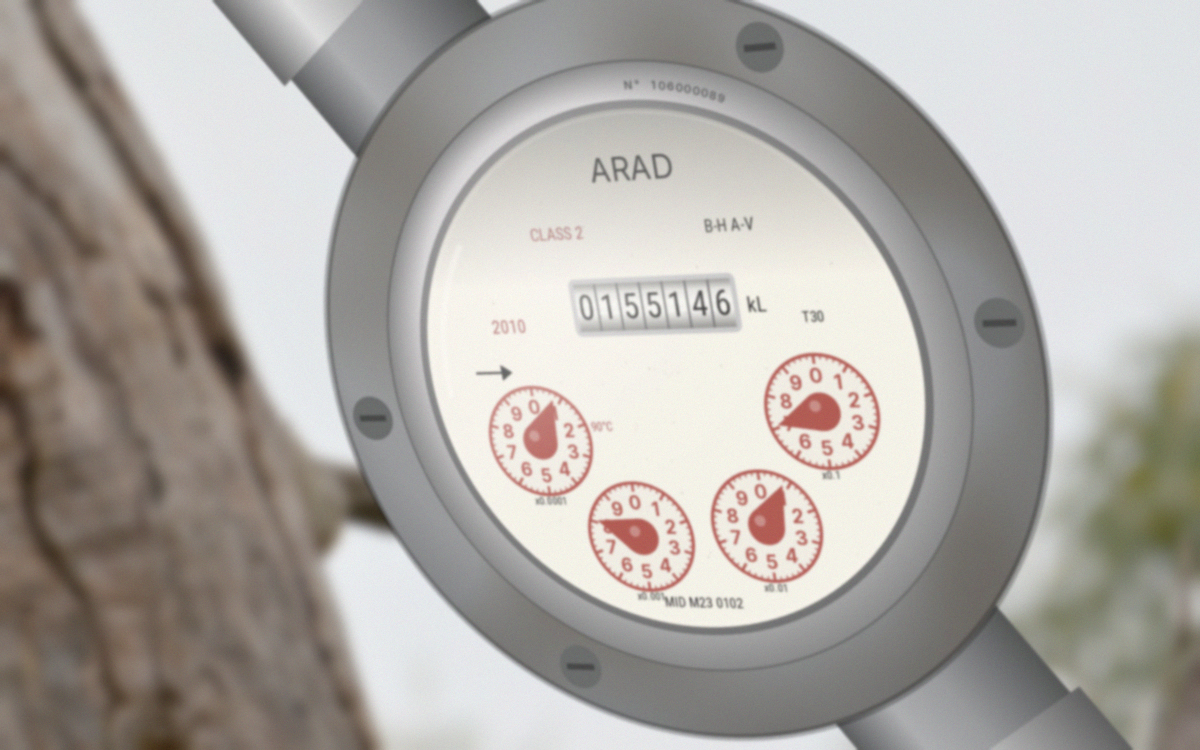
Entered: 155146.7080 kL
